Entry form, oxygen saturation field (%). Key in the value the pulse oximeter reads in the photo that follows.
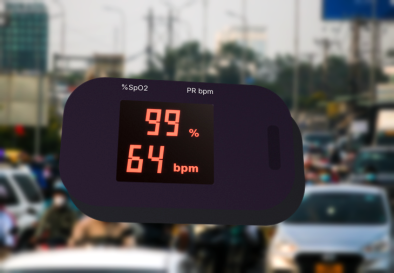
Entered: 99 %
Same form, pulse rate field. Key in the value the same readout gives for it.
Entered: 64 bpm
